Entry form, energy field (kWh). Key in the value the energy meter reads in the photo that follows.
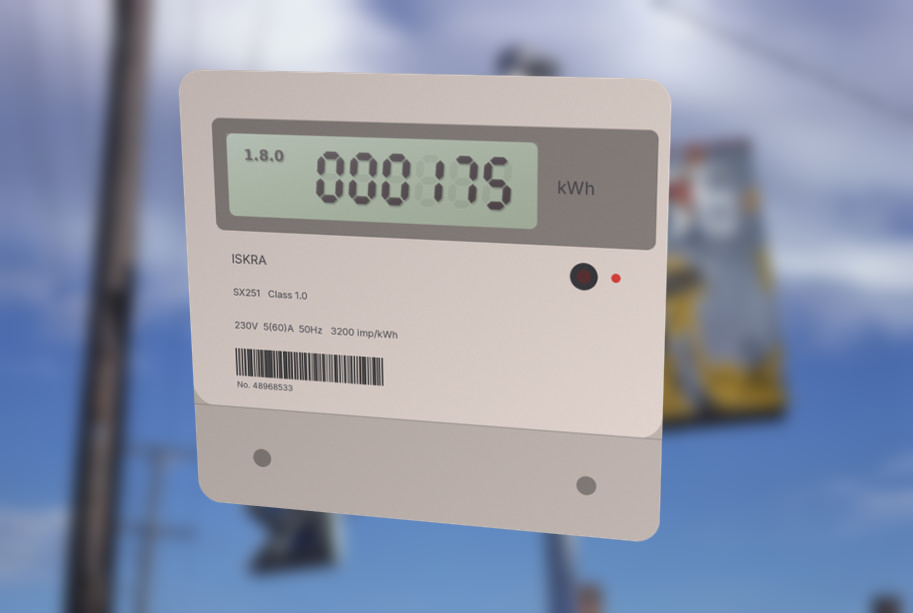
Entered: 175 kWh
